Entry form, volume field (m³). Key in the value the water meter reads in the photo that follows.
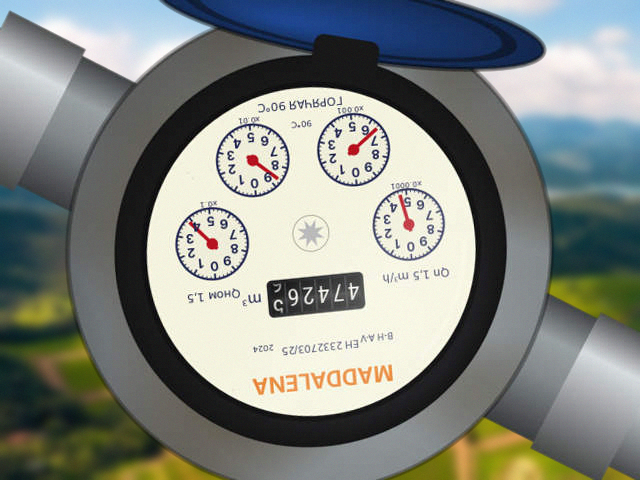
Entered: 474265.3864 m³
